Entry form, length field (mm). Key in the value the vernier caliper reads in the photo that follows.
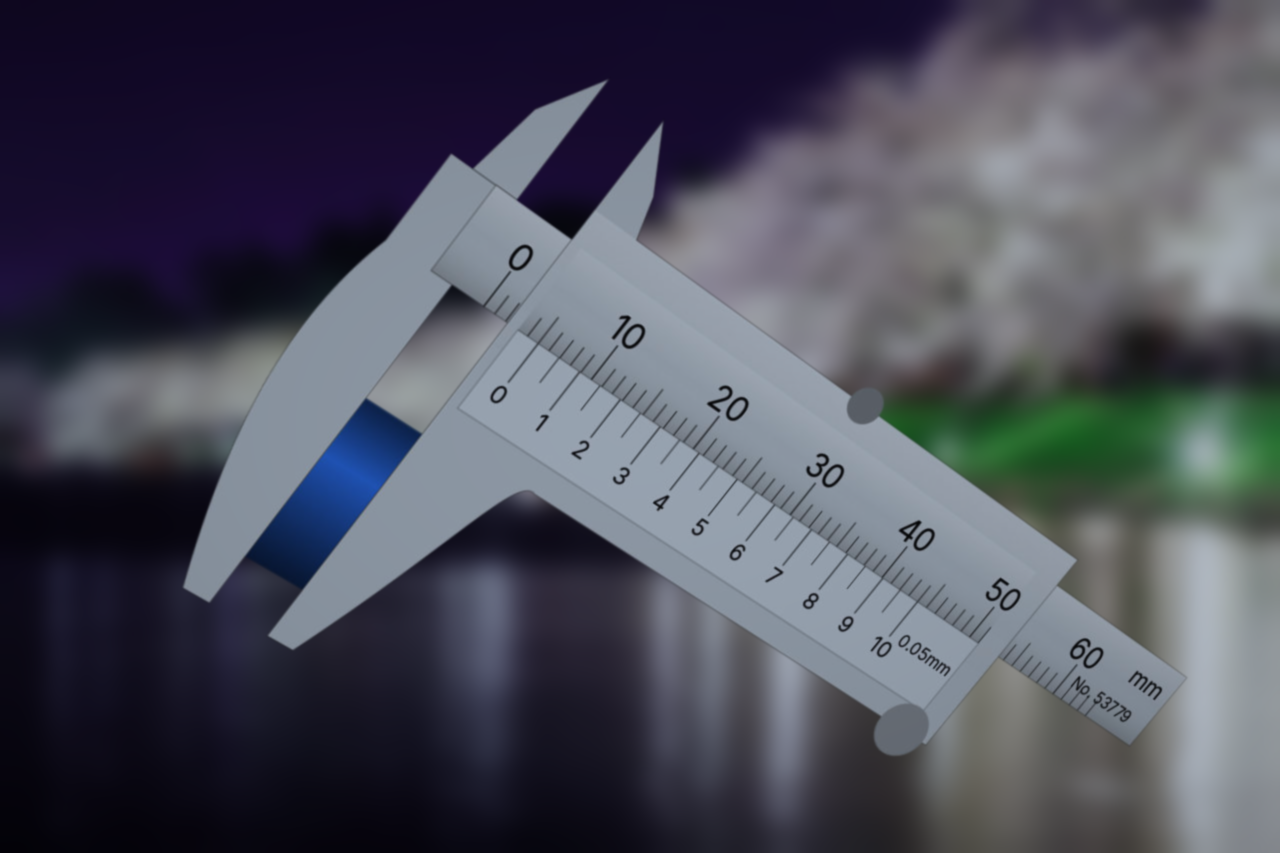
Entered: 5.0 mm
